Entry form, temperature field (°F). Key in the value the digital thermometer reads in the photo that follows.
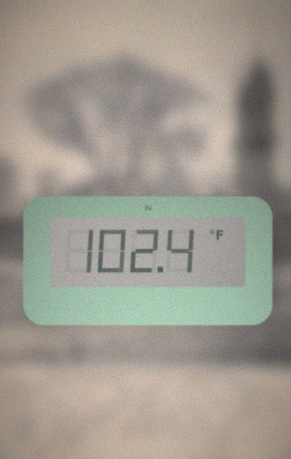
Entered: 102.4 °F
